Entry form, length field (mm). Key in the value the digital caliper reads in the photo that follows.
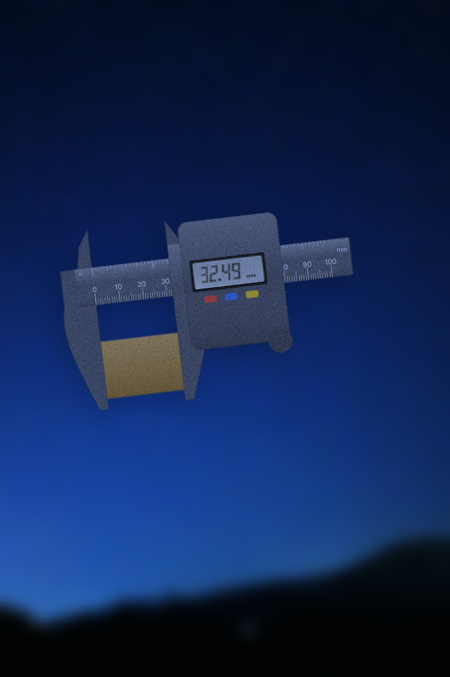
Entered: 32.49 mm
